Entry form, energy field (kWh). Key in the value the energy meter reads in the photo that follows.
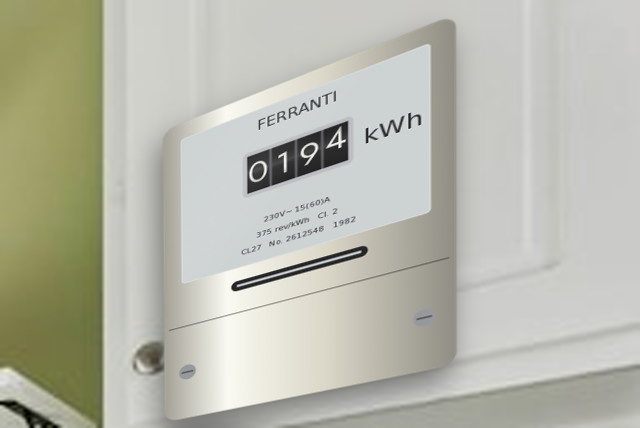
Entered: 194 kWh
